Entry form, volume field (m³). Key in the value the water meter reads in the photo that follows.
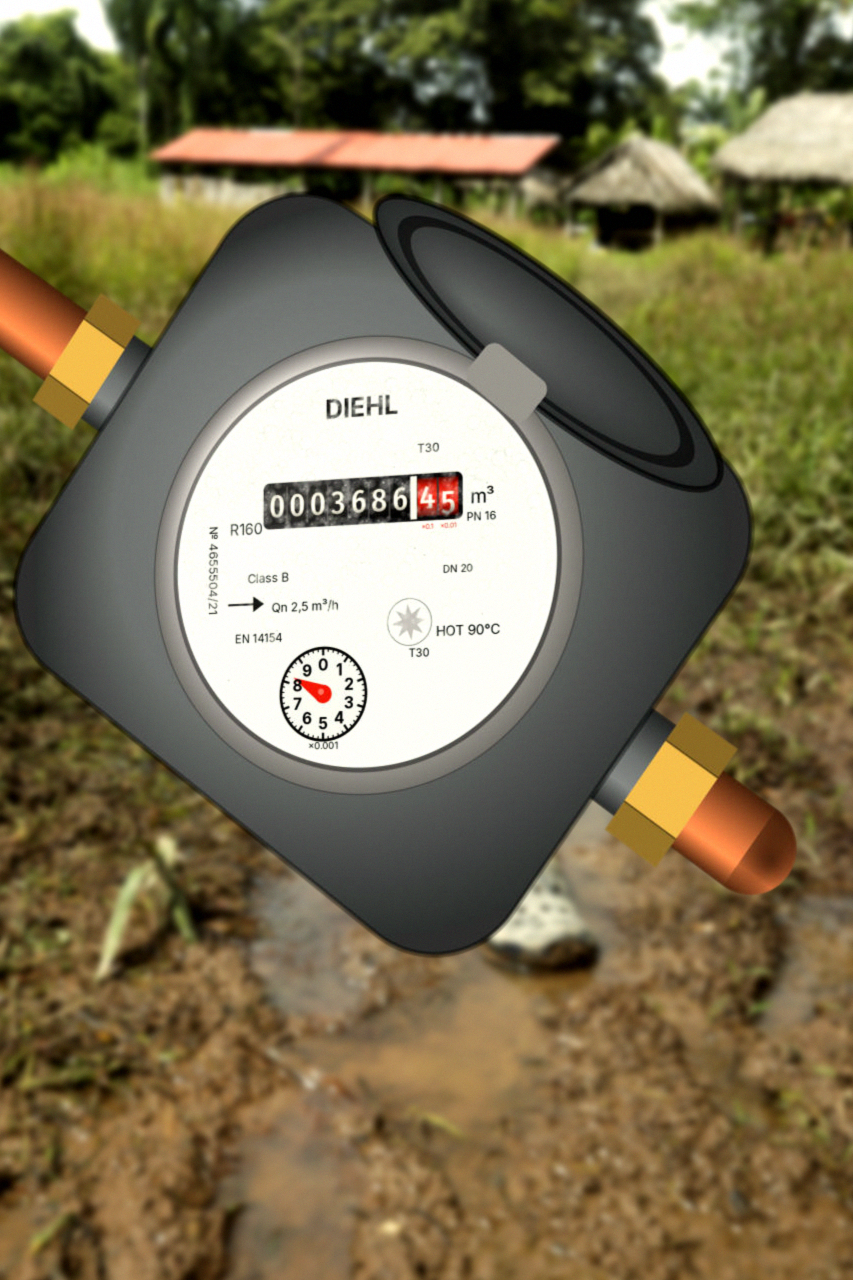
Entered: 3686.448 m³
